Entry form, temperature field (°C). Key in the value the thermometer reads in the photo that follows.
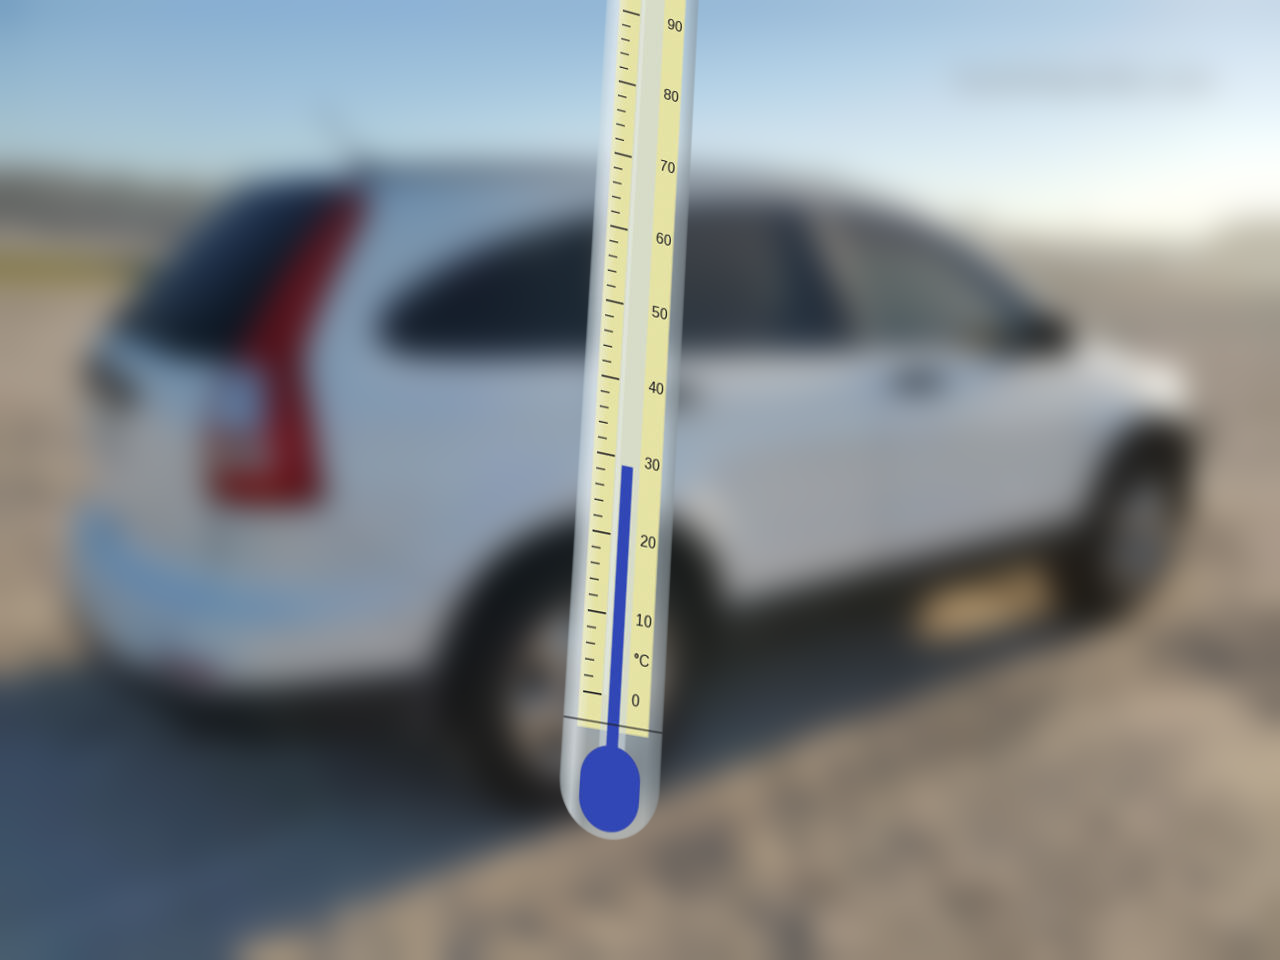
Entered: 29 °C
